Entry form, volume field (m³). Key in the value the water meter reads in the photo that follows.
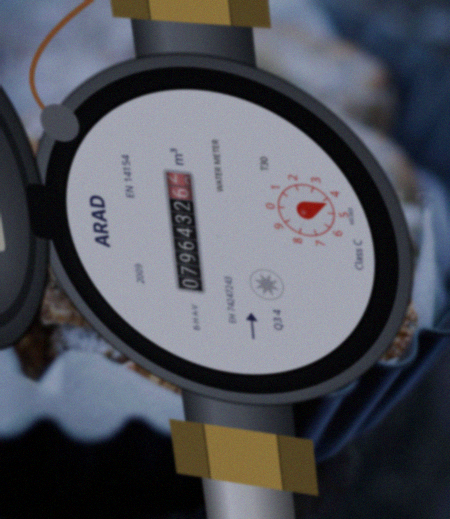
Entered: 796432.624 m³
